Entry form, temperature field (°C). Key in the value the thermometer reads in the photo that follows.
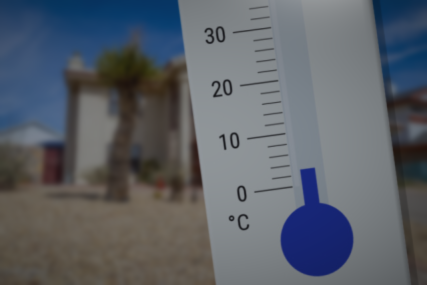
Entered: 3 °C
